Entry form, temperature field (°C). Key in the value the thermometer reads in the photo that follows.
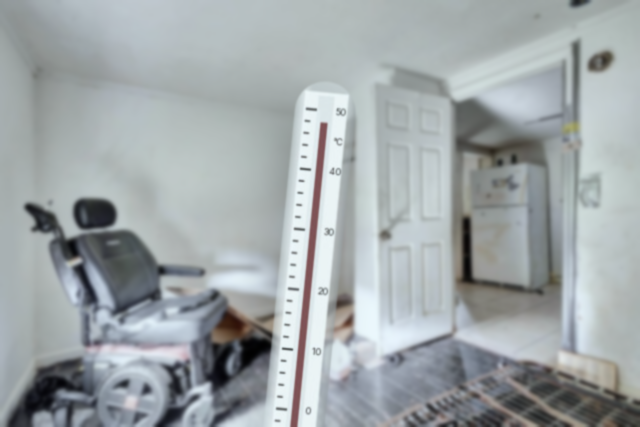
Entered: 48 °C
